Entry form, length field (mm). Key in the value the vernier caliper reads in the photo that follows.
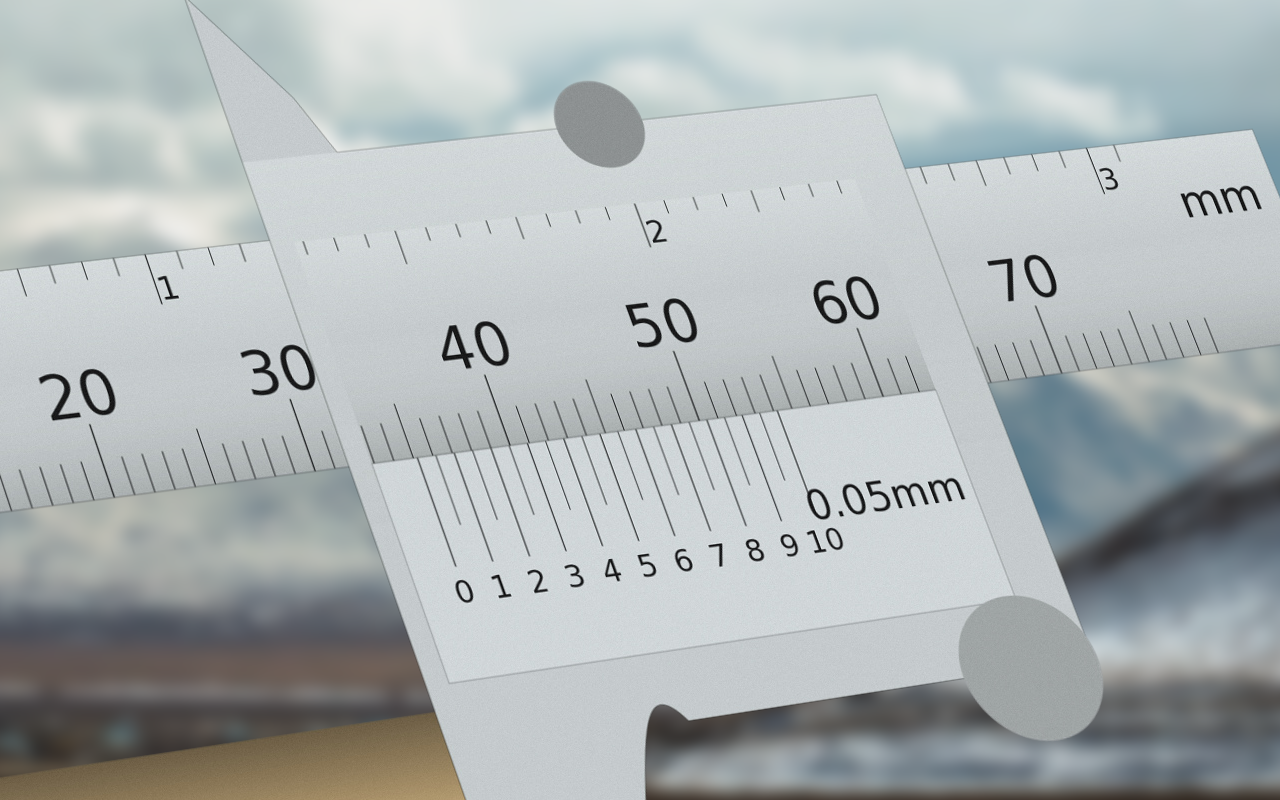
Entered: 35.2 mm
